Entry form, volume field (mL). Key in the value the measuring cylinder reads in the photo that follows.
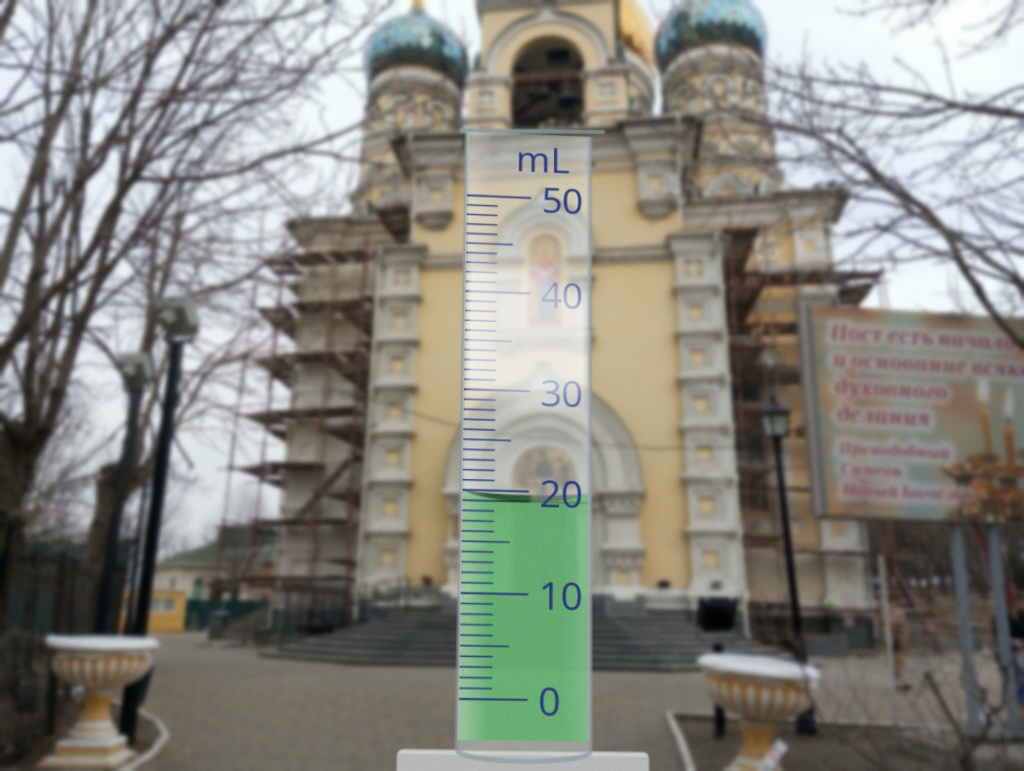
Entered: 19 mL
